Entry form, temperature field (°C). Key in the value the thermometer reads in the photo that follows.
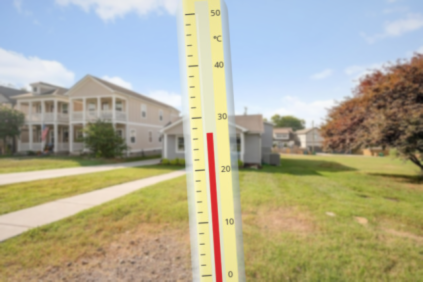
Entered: 27 °C
